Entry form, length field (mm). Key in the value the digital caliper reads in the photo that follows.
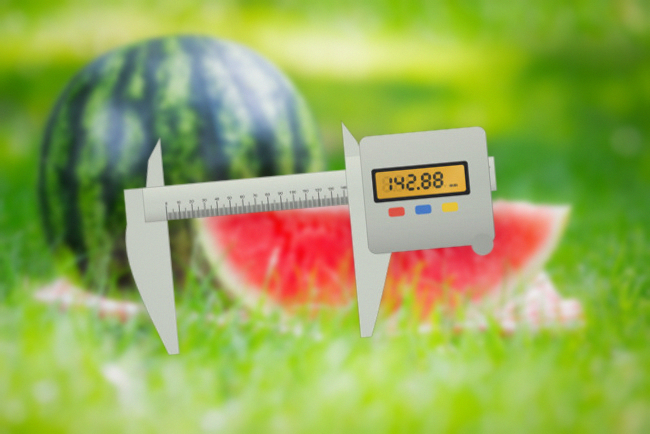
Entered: 142.88 mm
